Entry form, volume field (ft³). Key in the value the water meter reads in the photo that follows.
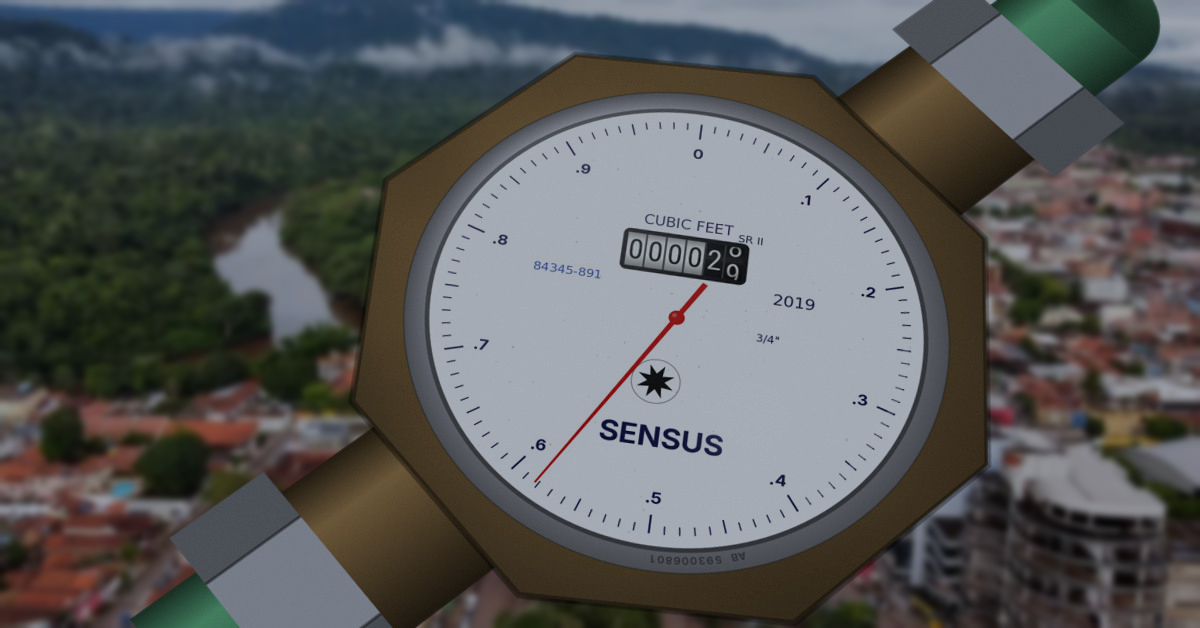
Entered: 28.58 ft³
